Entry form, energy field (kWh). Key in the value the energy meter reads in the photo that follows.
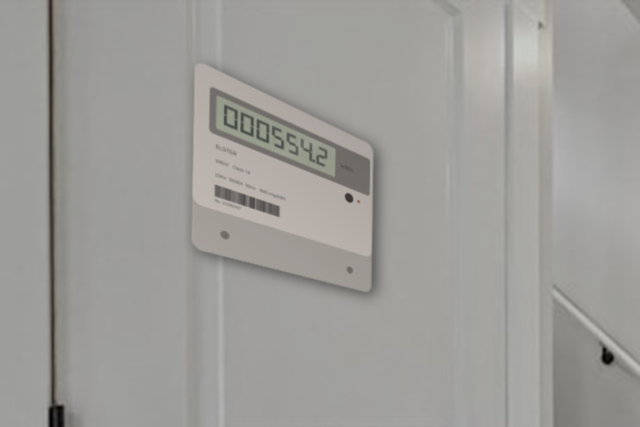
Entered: 554.2 kWh
